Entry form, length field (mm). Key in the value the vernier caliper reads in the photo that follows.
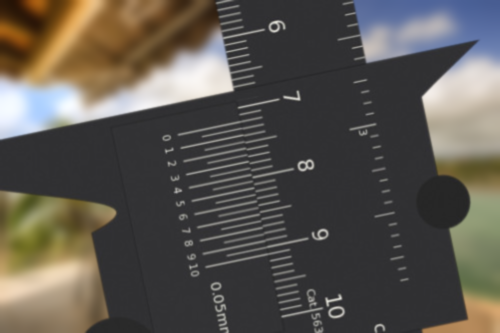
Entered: 72.0 mm
